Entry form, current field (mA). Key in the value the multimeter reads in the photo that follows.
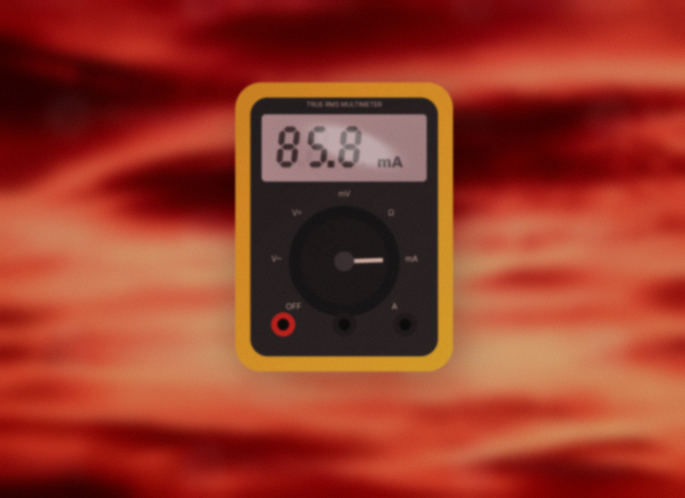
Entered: 85.8 mA
